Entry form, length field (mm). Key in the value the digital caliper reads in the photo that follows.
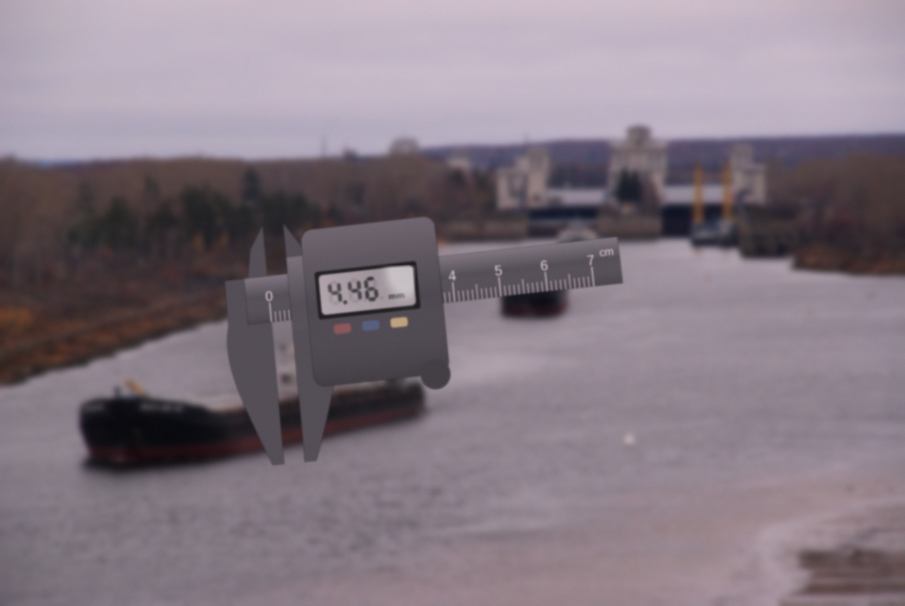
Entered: 4.46 mm
